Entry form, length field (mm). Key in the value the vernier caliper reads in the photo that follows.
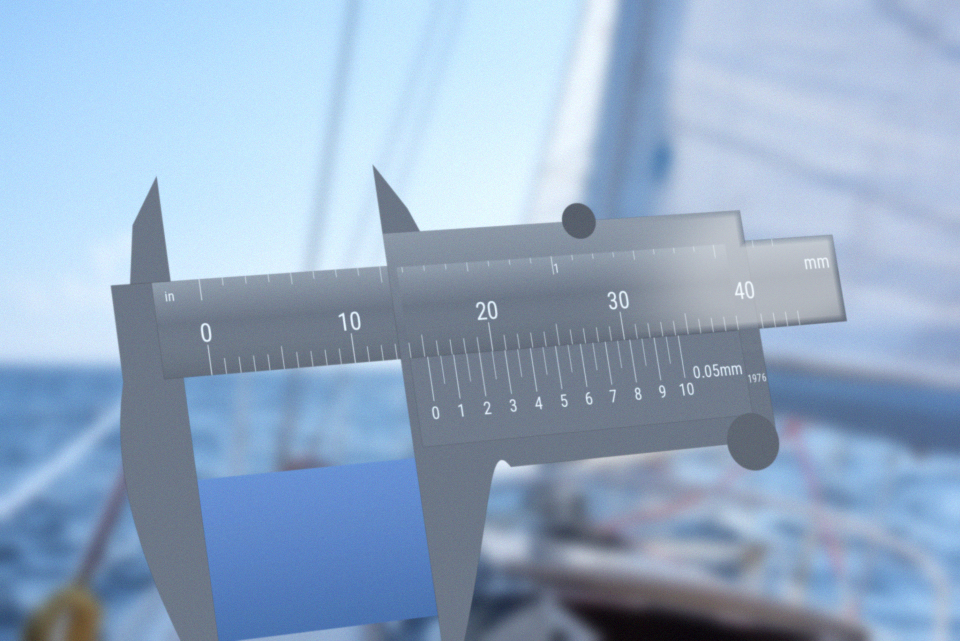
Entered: 15.2 mm
